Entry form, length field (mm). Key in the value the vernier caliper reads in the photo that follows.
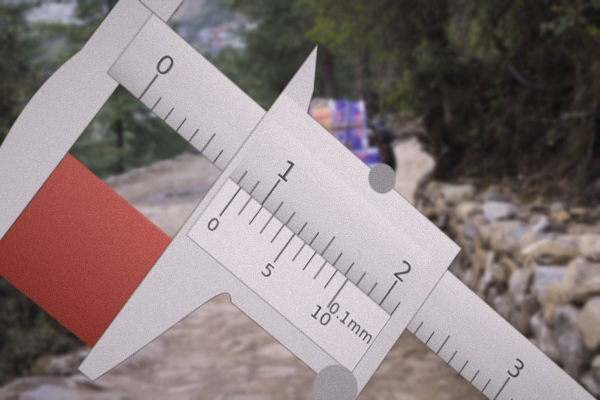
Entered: 8.3 mm
